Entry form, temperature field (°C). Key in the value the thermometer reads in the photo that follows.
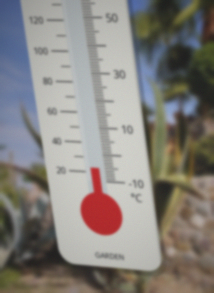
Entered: -5 °C
